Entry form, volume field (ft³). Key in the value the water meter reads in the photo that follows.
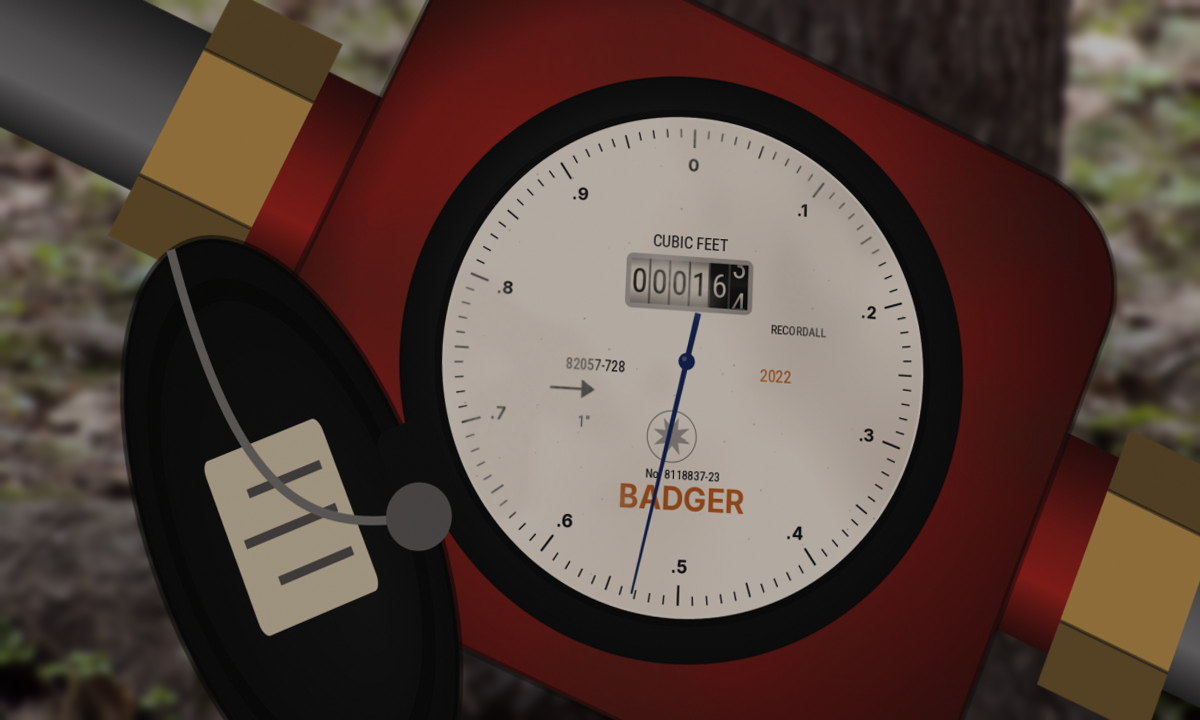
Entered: 163.53 ft³
